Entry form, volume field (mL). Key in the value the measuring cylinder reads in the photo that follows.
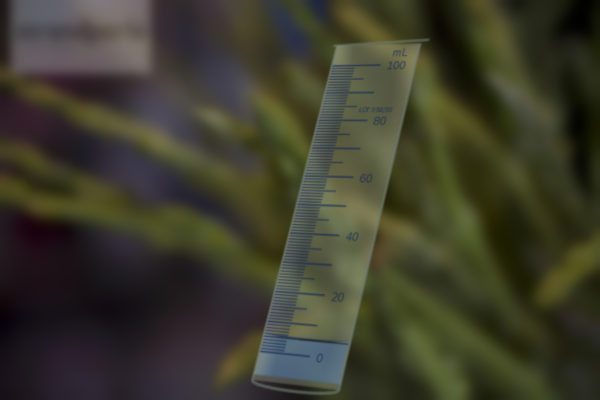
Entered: 5 mL
